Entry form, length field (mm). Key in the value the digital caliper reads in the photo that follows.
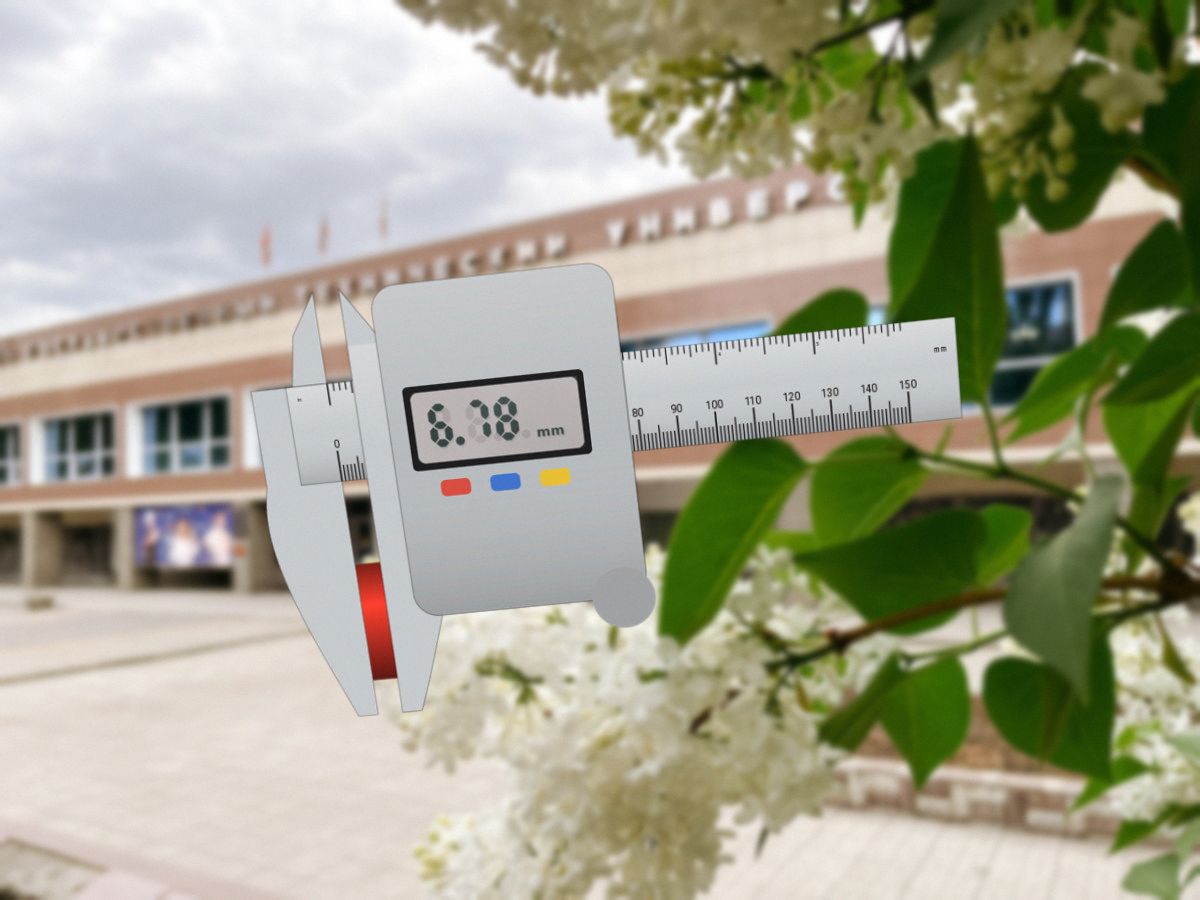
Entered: 6.78 mm
